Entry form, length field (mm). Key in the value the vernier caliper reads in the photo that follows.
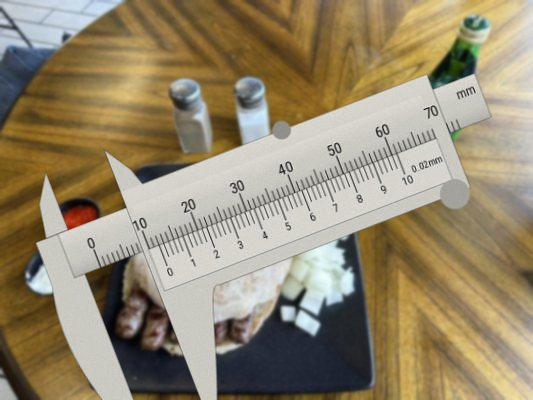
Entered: 12.0 mm
